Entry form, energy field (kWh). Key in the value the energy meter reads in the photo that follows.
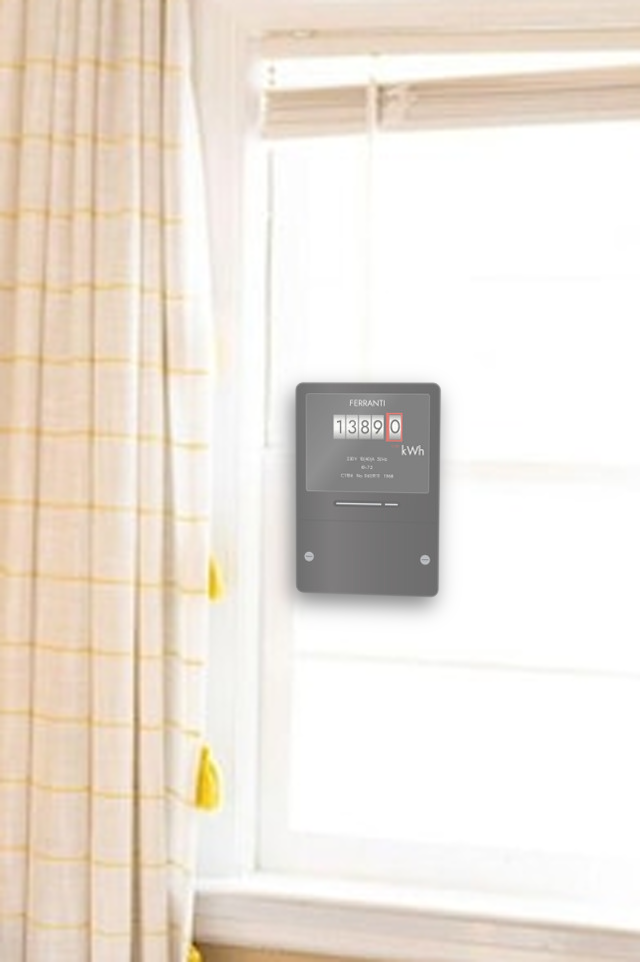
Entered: 1389.0 kWh
